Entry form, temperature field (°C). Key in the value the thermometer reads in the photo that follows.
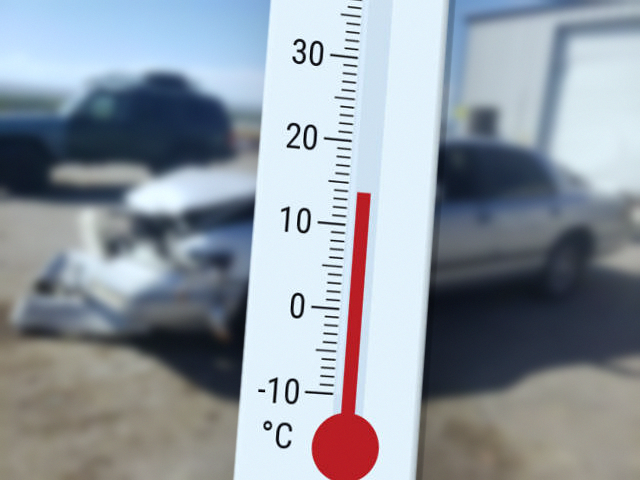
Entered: 14 °C
